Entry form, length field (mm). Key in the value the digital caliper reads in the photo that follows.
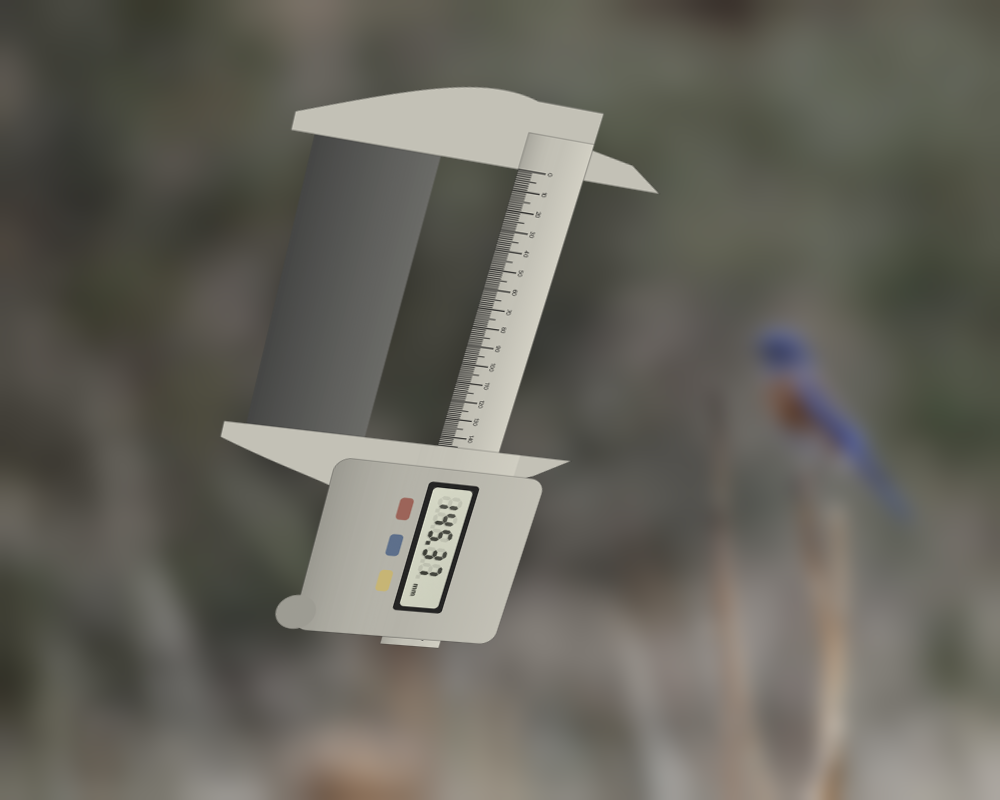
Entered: 145.37 mm
